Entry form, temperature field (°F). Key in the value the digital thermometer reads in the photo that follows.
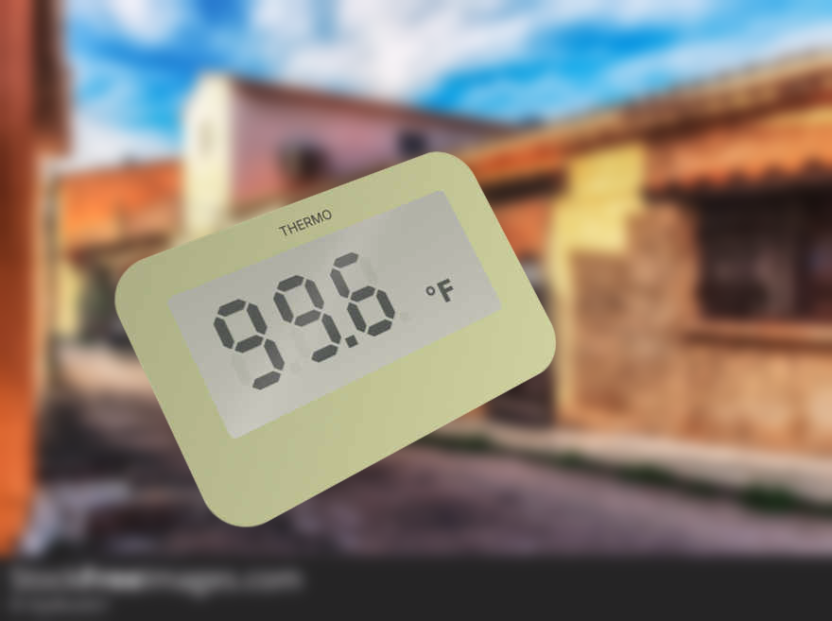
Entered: 99.6 °F
